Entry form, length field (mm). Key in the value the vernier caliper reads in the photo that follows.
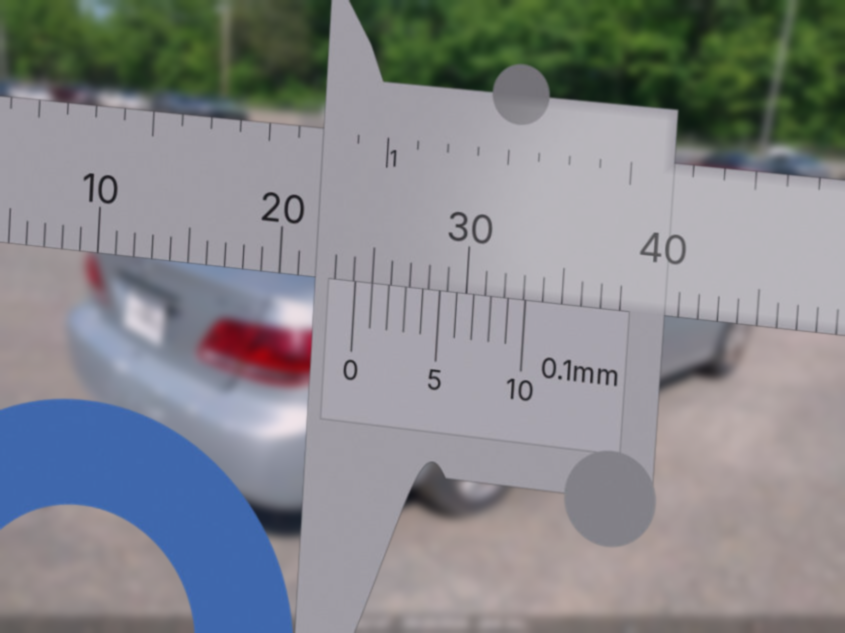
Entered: 24.1 mm
